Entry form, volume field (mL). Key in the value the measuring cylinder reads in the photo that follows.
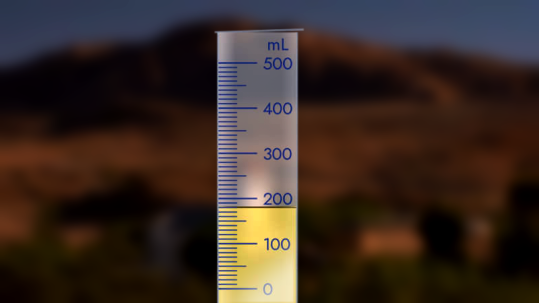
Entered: 180 mL
